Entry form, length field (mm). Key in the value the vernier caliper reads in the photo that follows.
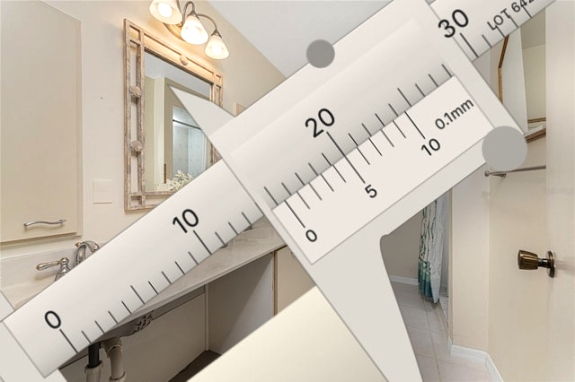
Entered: 15.5 mm
